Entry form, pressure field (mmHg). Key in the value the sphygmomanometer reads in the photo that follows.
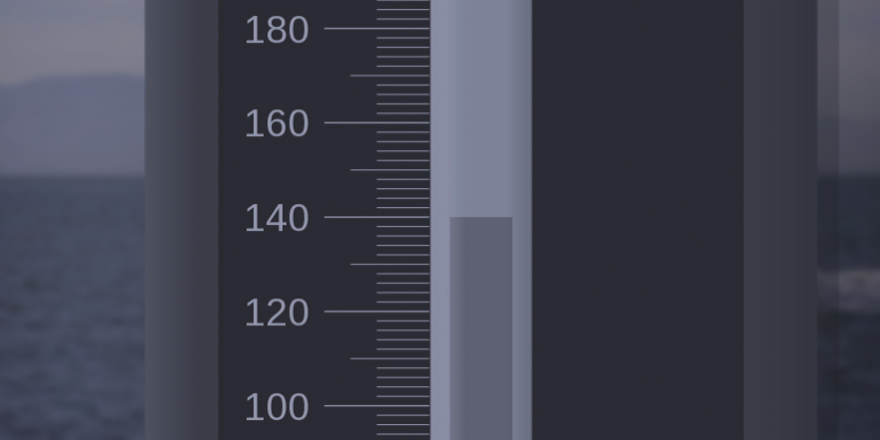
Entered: 140 mmHg
